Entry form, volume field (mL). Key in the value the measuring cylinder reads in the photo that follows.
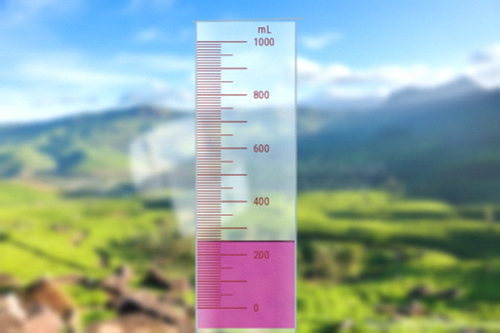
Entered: 250 mL
